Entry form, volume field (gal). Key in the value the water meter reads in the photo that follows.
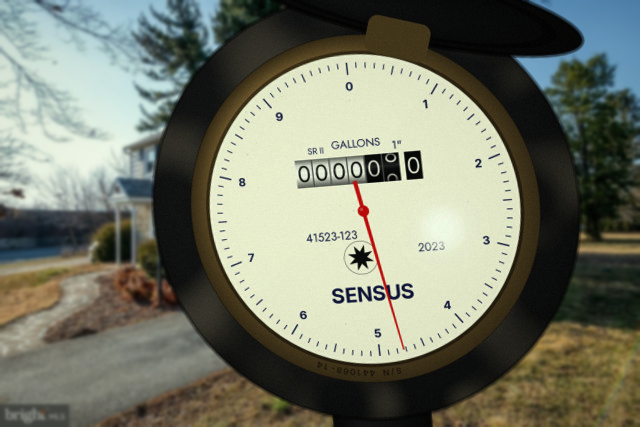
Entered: 84.7 gal
